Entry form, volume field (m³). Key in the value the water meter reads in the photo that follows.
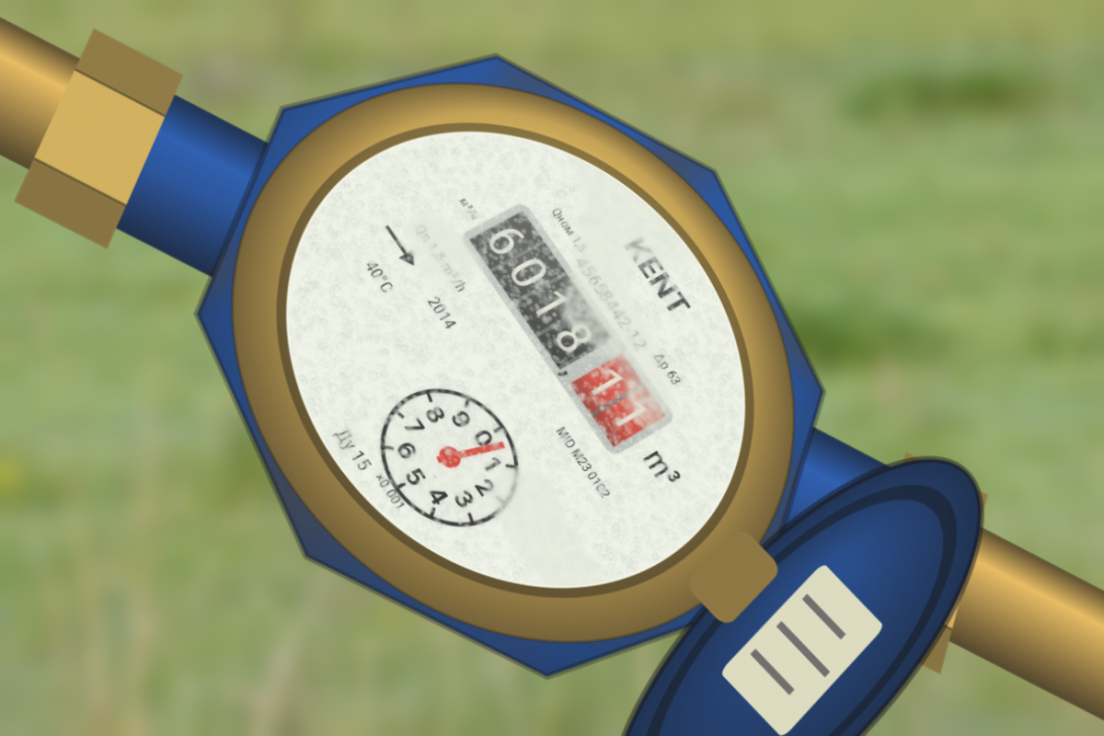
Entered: 6018.110 m³
